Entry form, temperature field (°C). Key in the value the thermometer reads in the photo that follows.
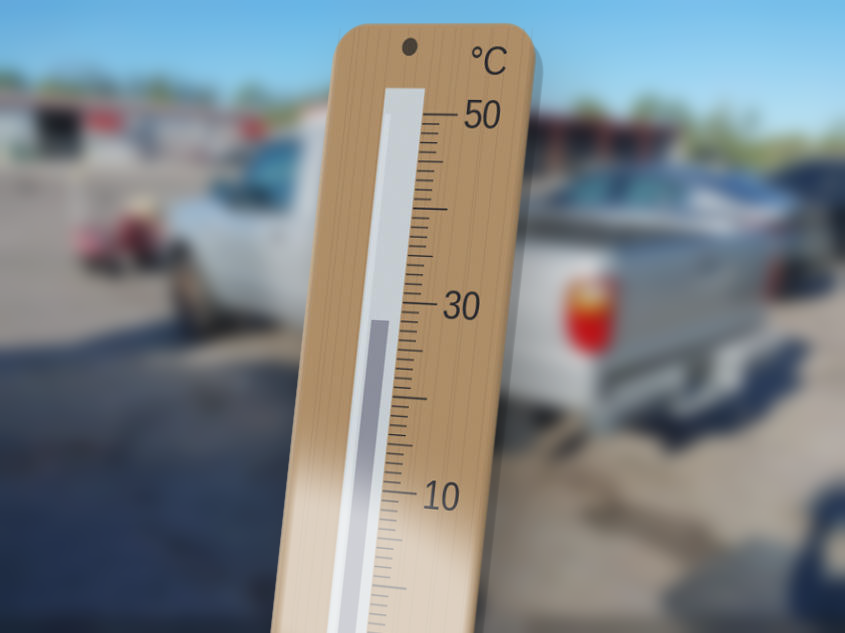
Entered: 28 °C
